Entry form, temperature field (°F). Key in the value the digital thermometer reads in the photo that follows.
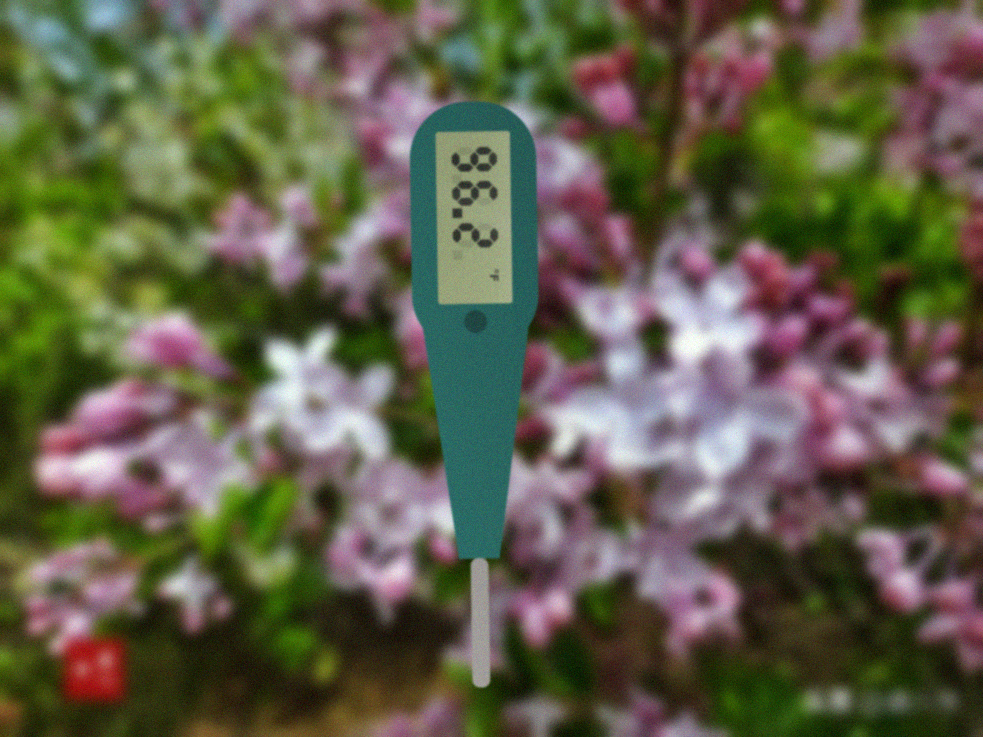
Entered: 96.2 °F
